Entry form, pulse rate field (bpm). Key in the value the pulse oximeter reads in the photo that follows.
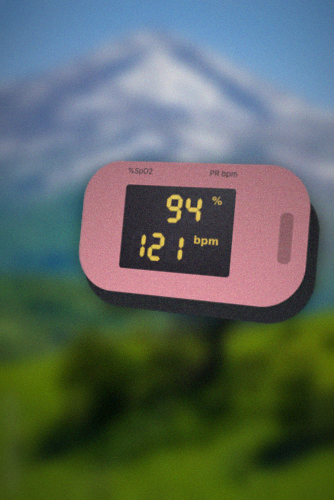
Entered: 121 bpm
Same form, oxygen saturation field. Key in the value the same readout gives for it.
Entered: 94 %
